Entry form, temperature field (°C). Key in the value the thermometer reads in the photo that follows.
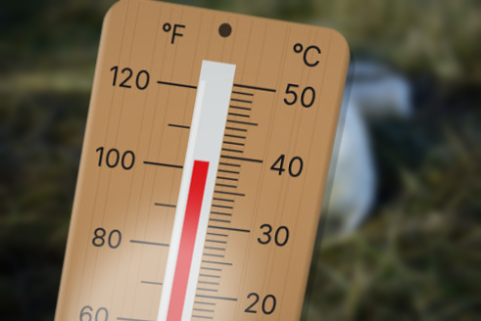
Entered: 39 °C
